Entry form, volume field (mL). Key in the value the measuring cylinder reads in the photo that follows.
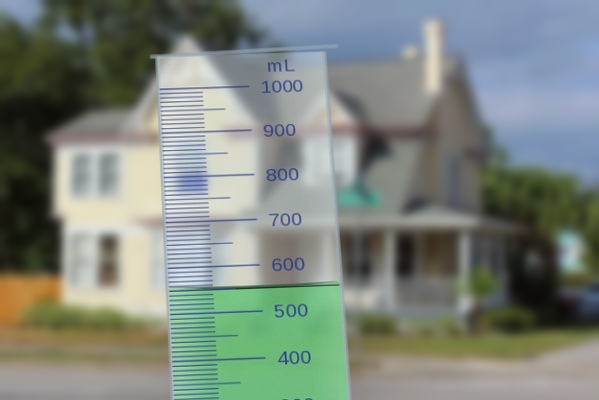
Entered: 550 mL
